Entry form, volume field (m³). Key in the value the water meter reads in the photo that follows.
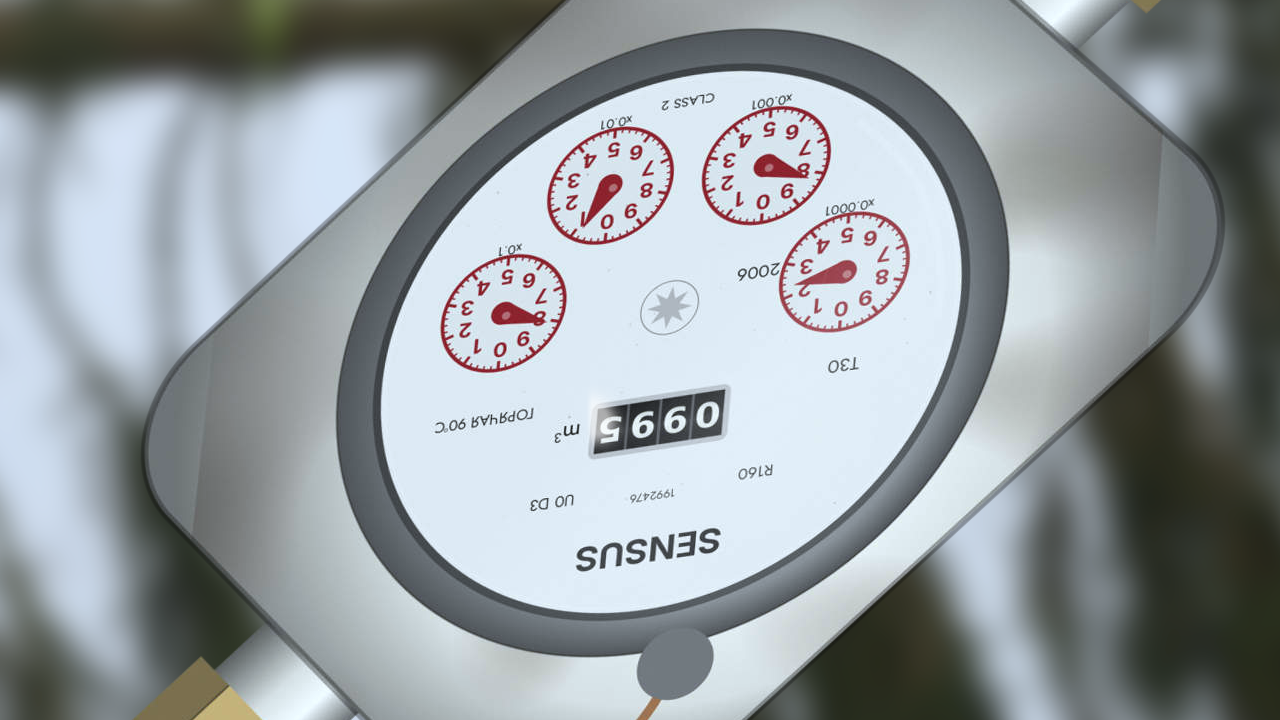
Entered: 995.8082 m³
